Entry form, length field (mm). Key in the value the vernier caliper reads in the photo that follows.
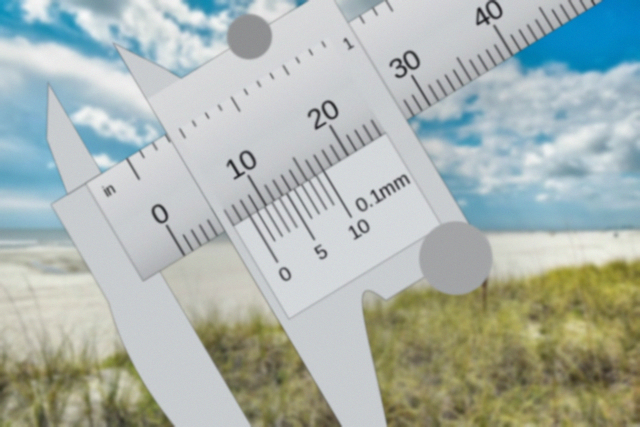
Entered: 8.0 mm
